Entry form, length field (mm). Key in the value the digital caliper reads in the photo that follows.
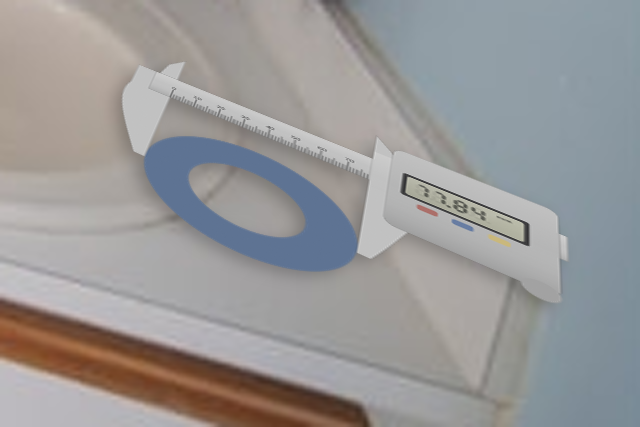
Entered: 77.84 mm
